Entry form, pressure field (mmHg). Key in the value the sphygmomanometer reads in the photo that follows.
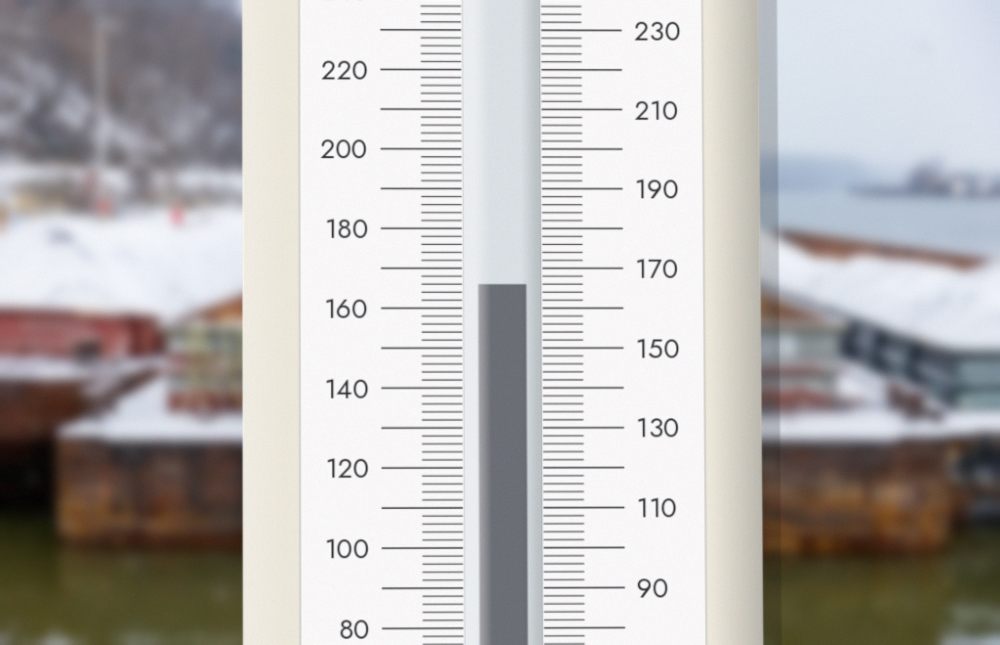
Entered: 166 mmHg
